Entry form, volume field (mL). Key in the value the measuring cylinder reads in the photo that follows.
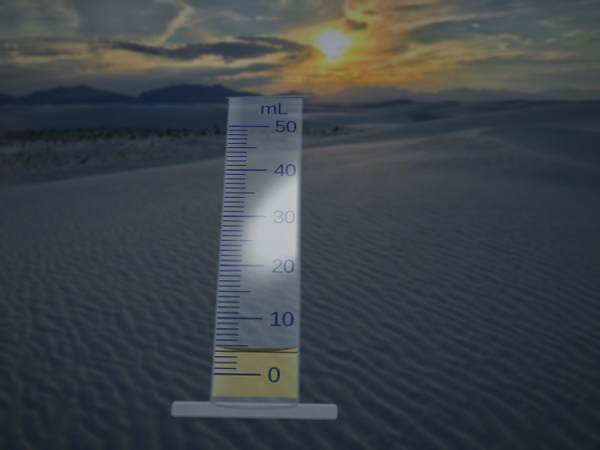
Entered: 4 mL
